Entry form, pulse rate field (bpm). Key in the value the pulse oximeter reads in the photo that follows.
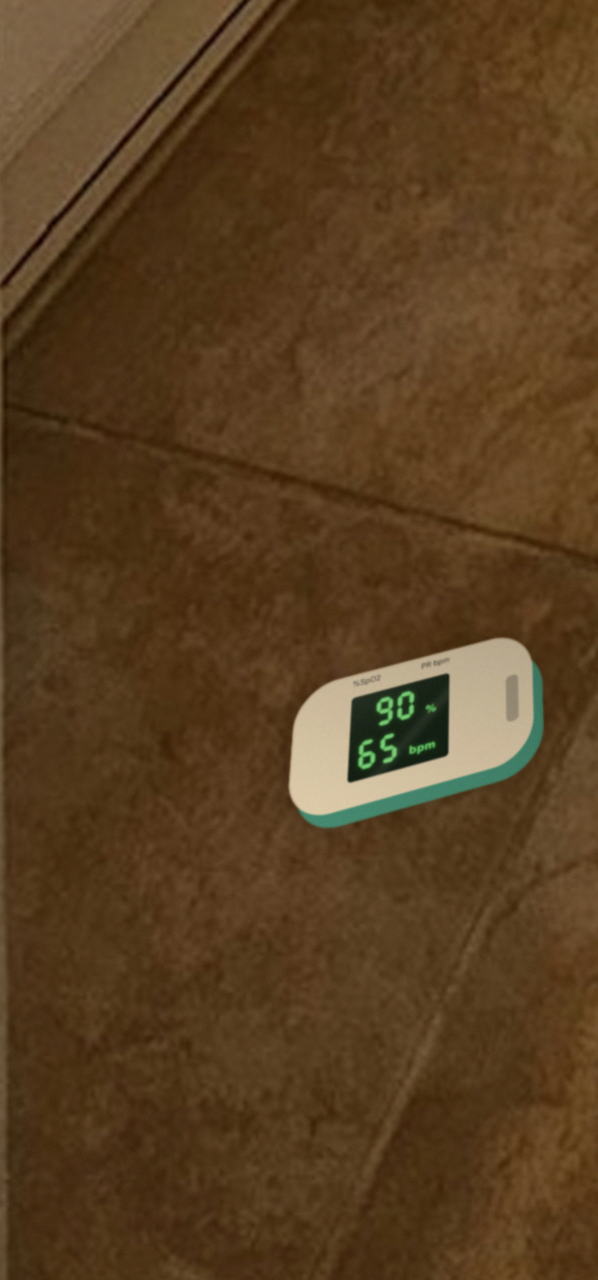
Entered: 65 bpm
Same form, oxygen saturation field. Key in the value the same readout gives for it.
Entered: 90 %
